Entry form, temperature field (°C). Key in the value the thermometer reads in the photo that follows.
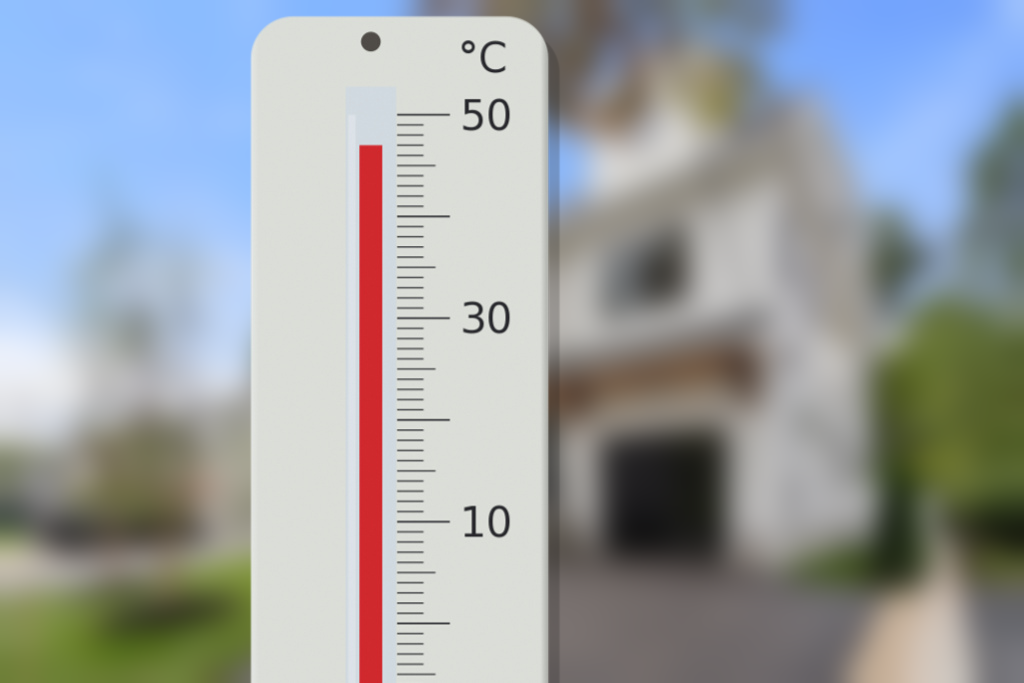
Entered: 47 °C
